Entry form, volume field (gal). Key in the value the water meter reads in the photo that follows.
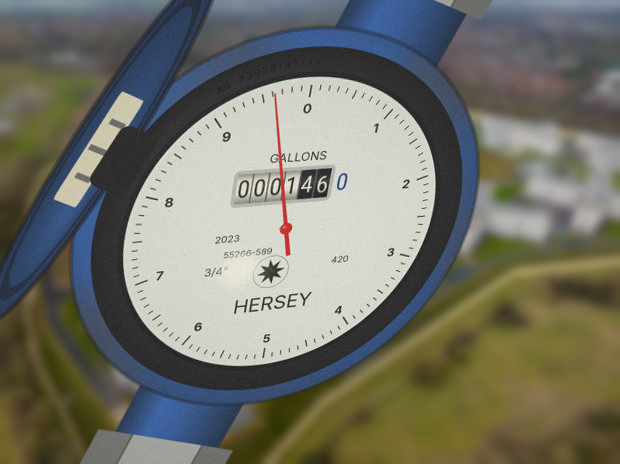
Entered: 1459.6 gal
